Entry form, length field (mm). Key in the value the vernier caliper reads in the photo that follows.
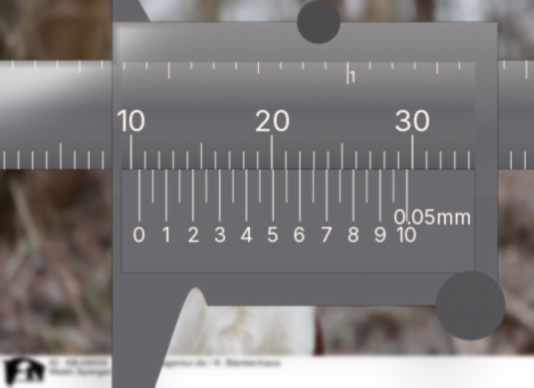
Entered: 10.6 mm
